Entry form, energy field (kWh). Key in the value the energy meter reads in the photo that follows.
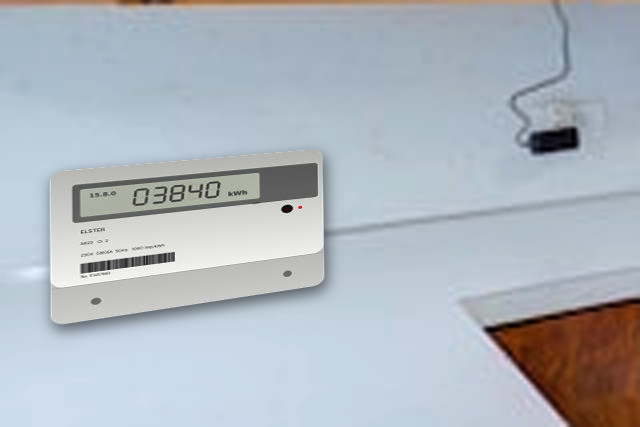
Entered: 3840 kWh
